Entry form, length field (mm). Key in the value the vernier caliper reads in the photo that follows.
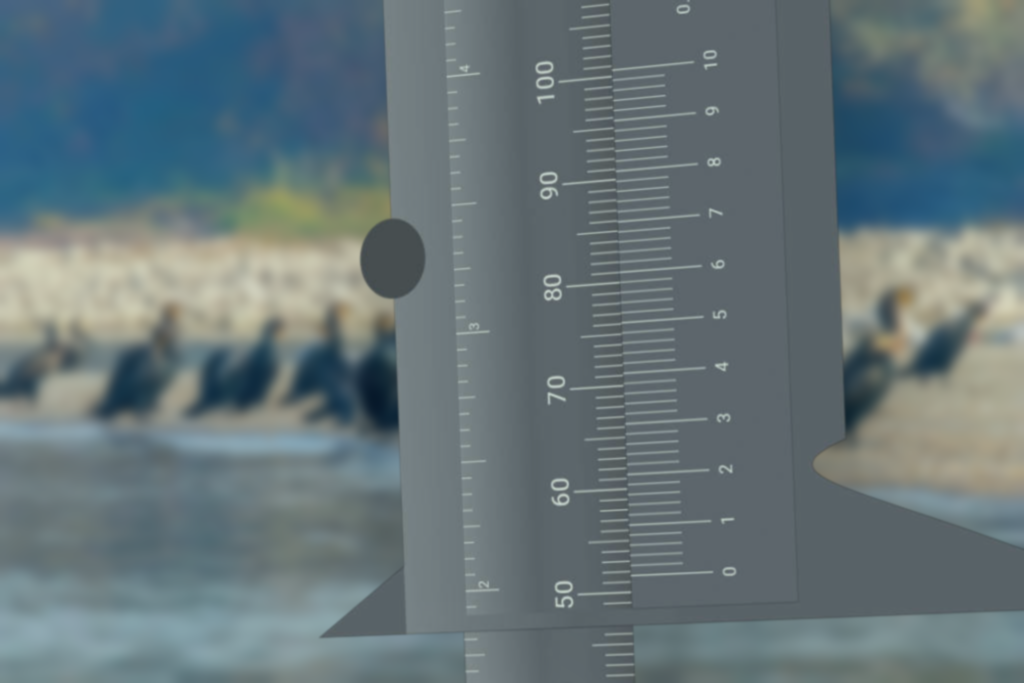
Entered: 51.6 mm
